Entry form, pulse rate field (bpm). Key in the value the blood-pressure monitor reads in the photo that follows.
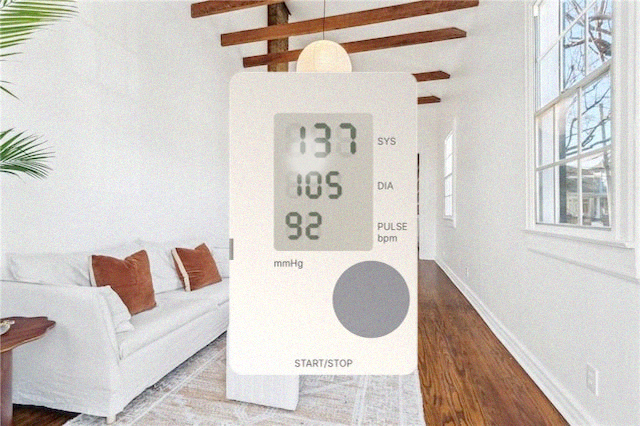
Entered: 92 bpm
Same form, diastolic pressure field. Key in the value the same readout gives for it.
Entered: 105 mmHg
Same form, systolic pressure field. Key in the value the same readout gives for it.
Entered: 137 mmHg
